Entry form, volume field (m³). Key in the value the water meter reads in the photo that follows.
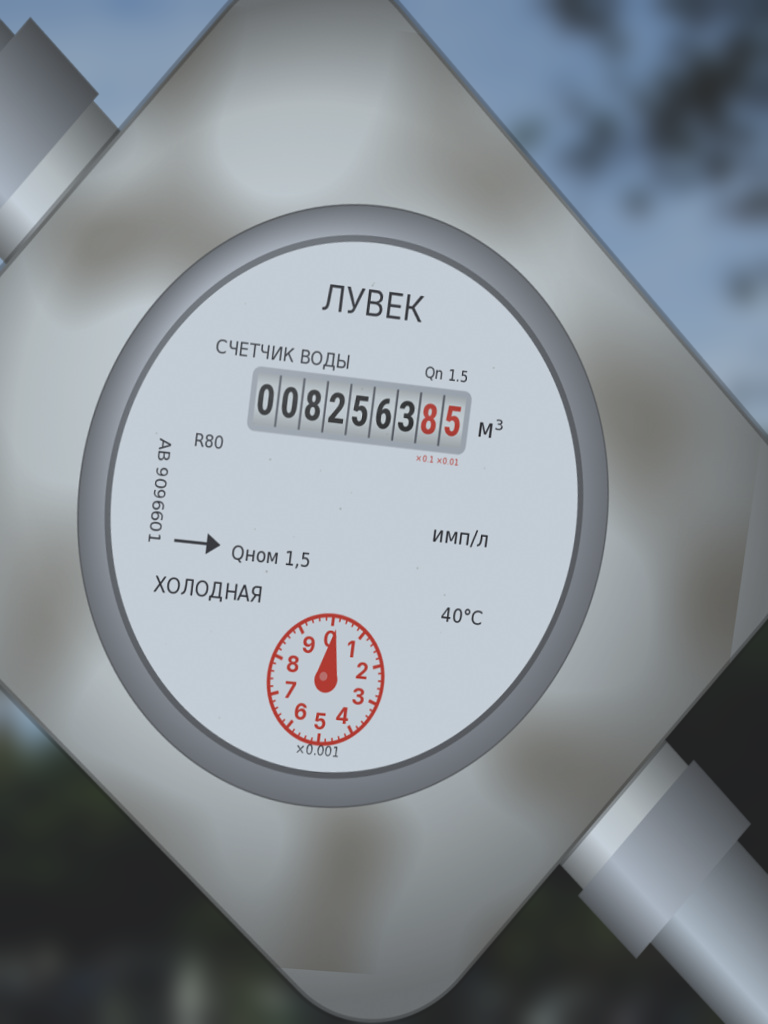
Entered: 82563.850 m³
